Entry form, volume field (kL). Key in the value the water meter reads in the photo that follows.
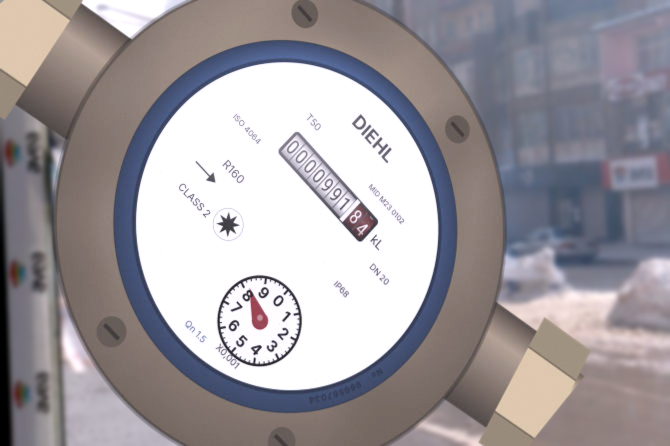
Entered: 991.838 kL
